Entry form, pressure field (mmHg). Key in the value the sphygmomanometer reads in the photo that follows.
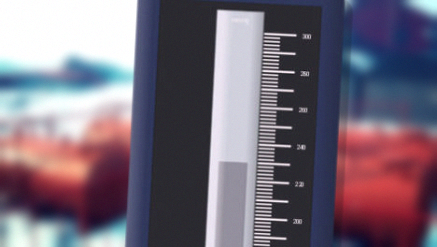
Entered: 230 mmHg
